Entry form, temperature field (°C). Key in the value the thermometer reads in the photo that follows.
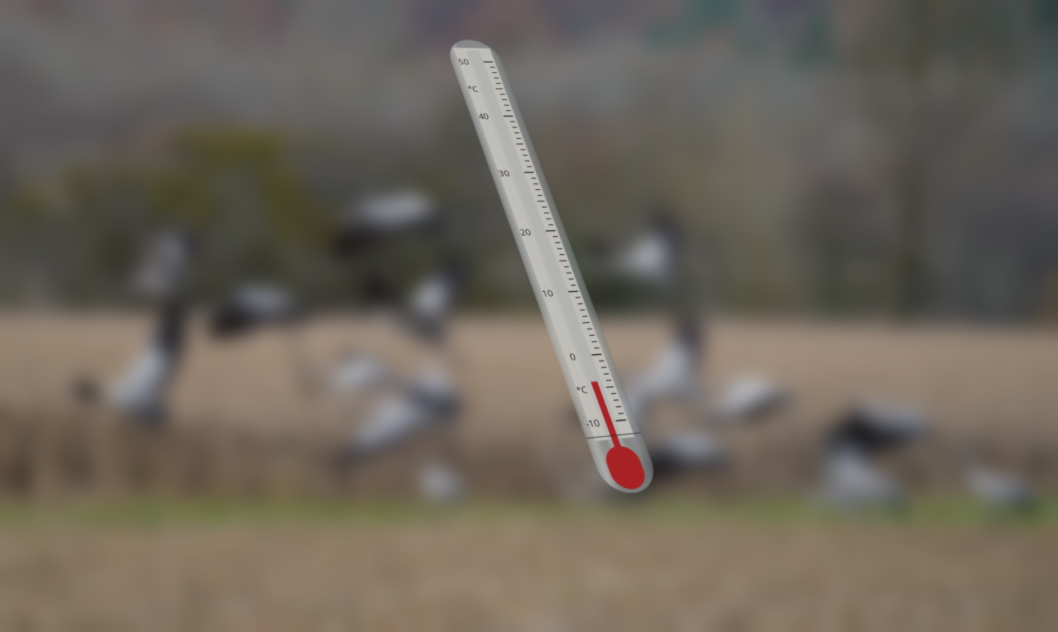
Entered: -4 °C
